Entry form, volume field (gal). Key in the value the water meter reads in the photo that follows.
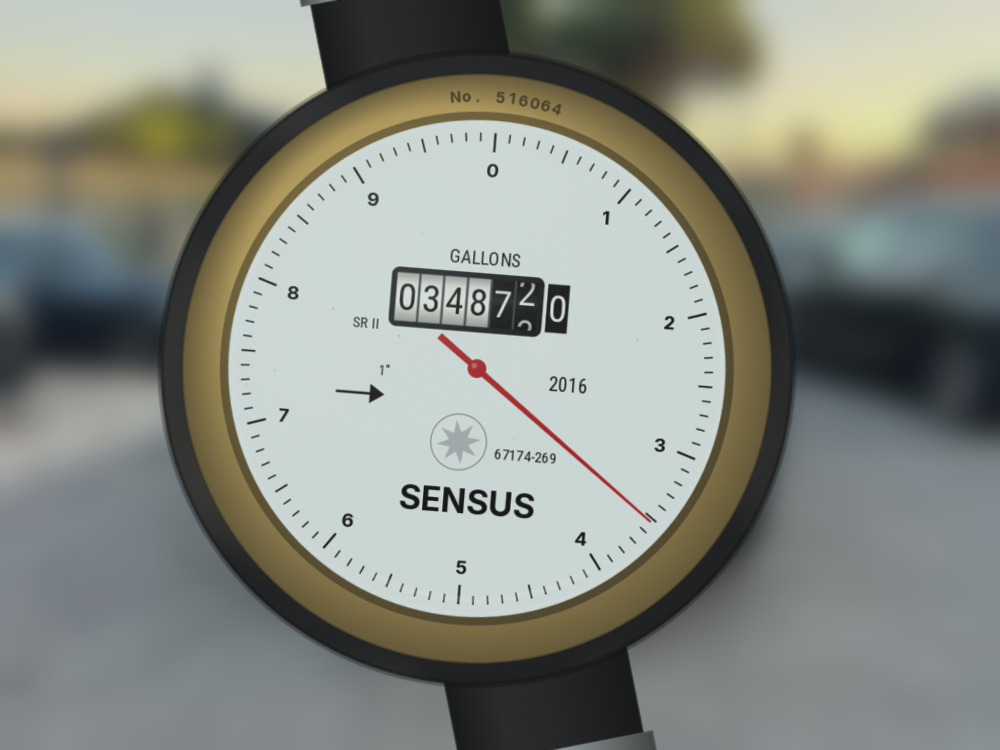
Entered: 348723.5 gal
